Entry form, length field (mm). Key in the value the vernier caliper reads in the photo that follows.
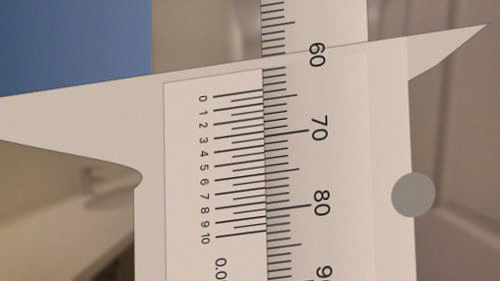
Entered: 63.6 mm
